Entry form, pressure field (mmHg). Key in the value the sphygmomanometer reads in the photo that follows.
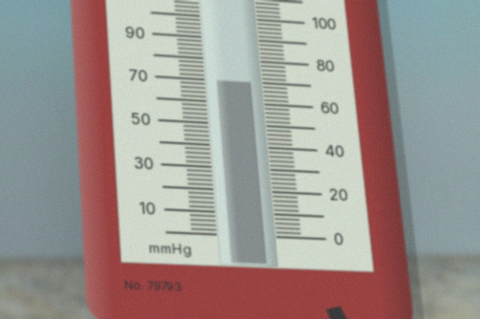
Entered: 70 mmHg
